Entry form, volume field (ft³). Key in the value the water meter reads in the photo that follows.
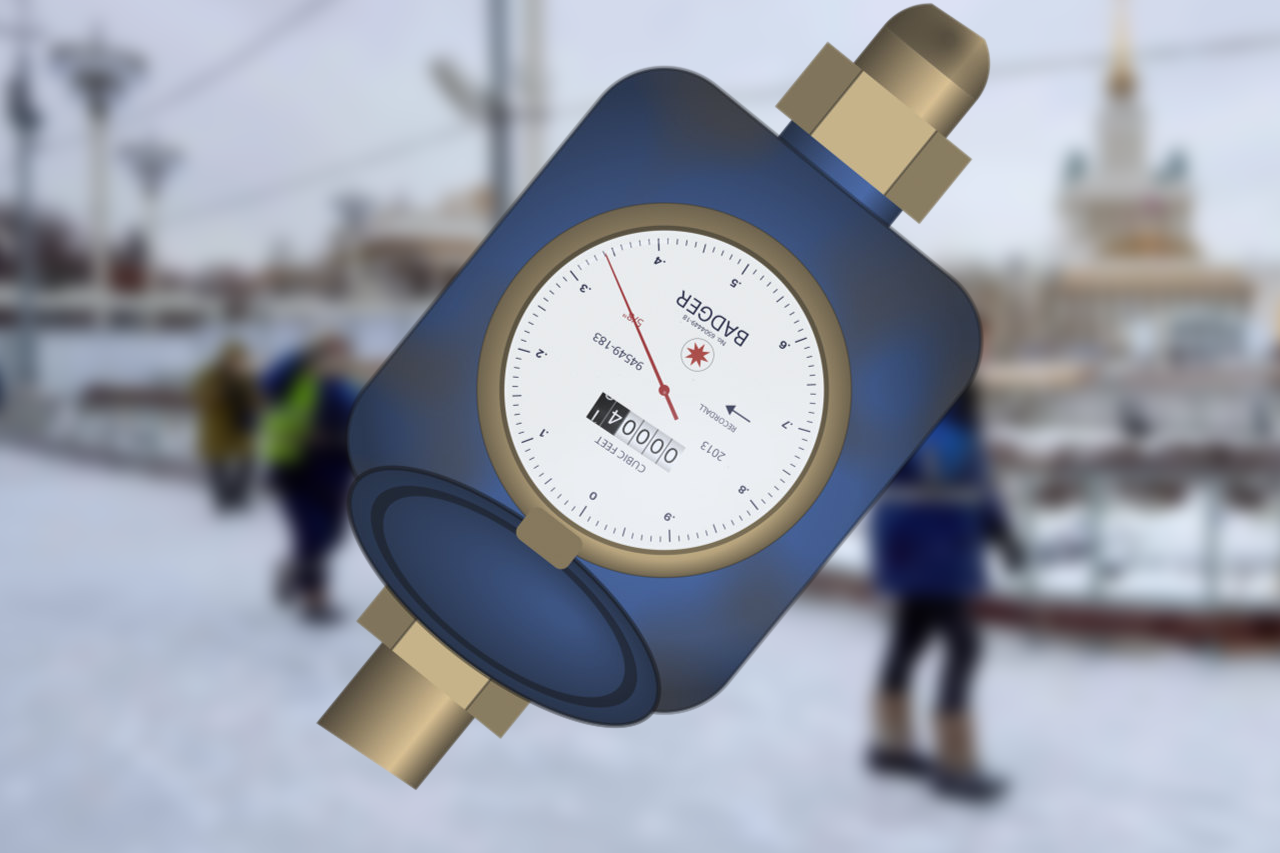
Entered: 41.34 ft³
